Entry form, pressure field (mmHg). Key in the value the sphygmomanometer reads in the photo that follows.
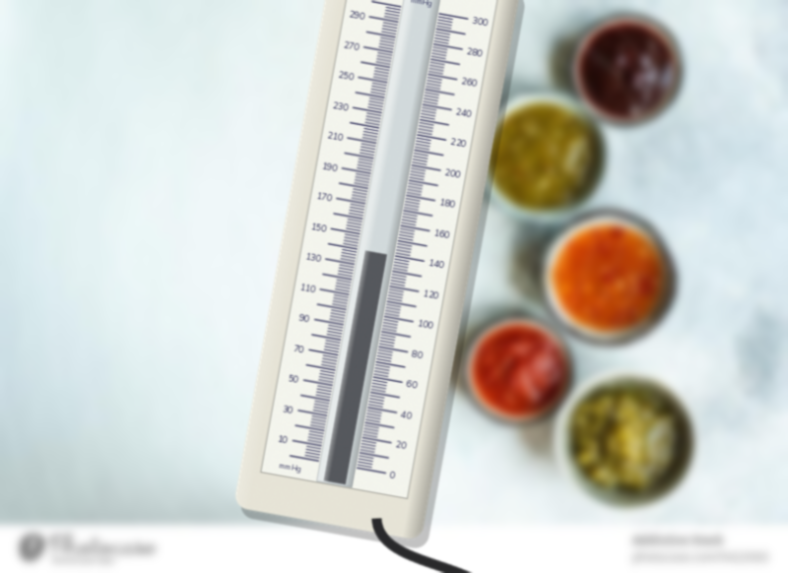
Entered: 140 mmHg
